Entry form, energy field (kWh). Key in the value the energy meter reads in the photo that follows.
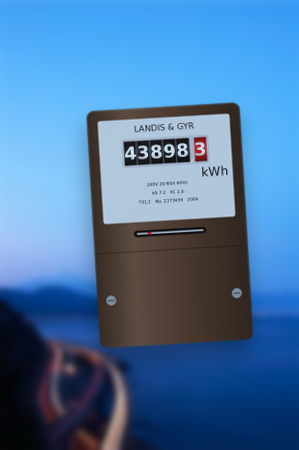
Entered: 43898.3 kWh
